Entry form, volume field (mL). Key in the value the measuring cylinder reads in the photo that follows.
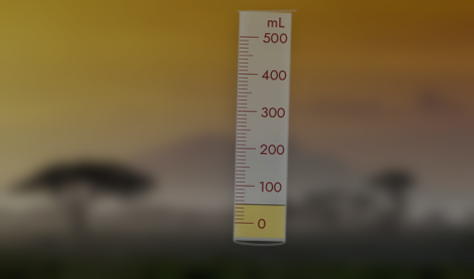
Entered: 50 mL
